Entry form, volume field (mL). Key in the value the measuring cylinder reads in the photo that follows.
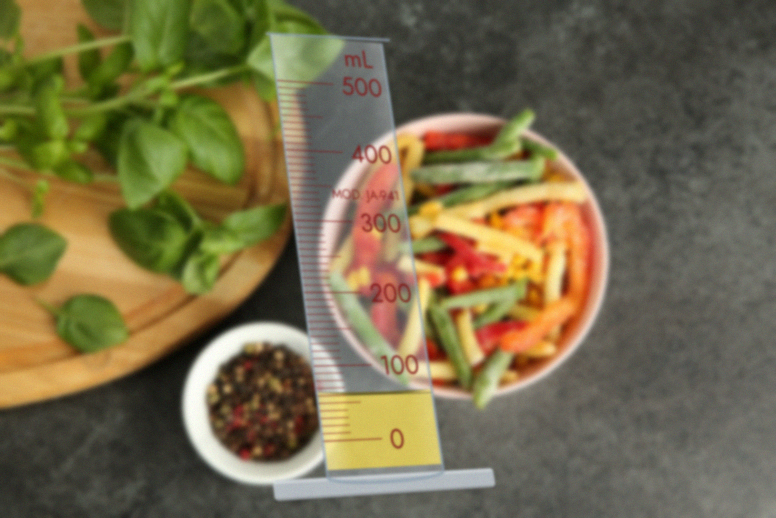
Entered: 60 mL
